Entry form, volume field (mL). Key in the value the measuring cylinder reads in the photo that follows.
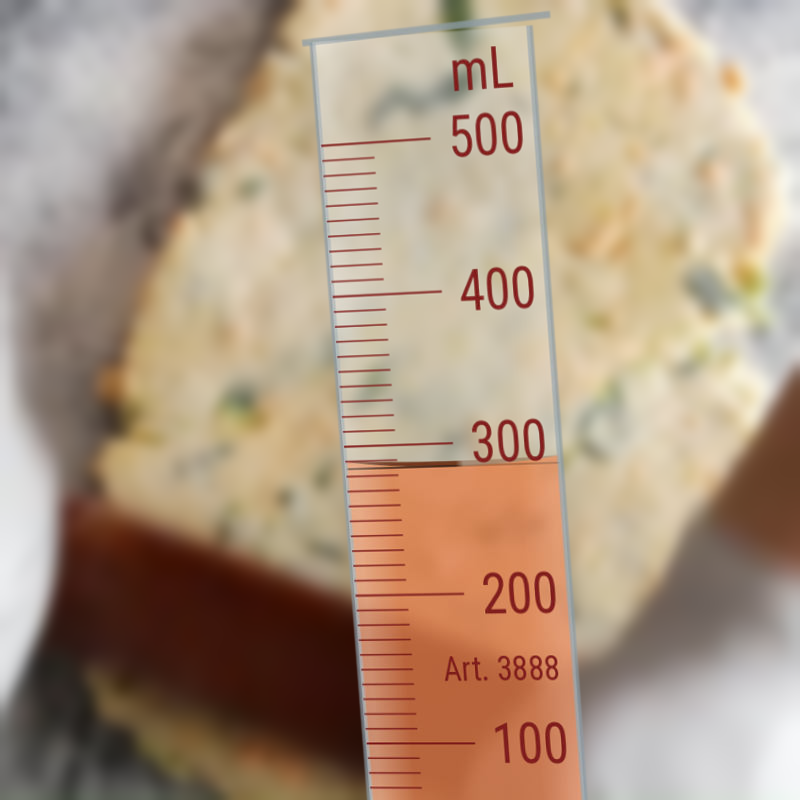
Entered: 285 mL
